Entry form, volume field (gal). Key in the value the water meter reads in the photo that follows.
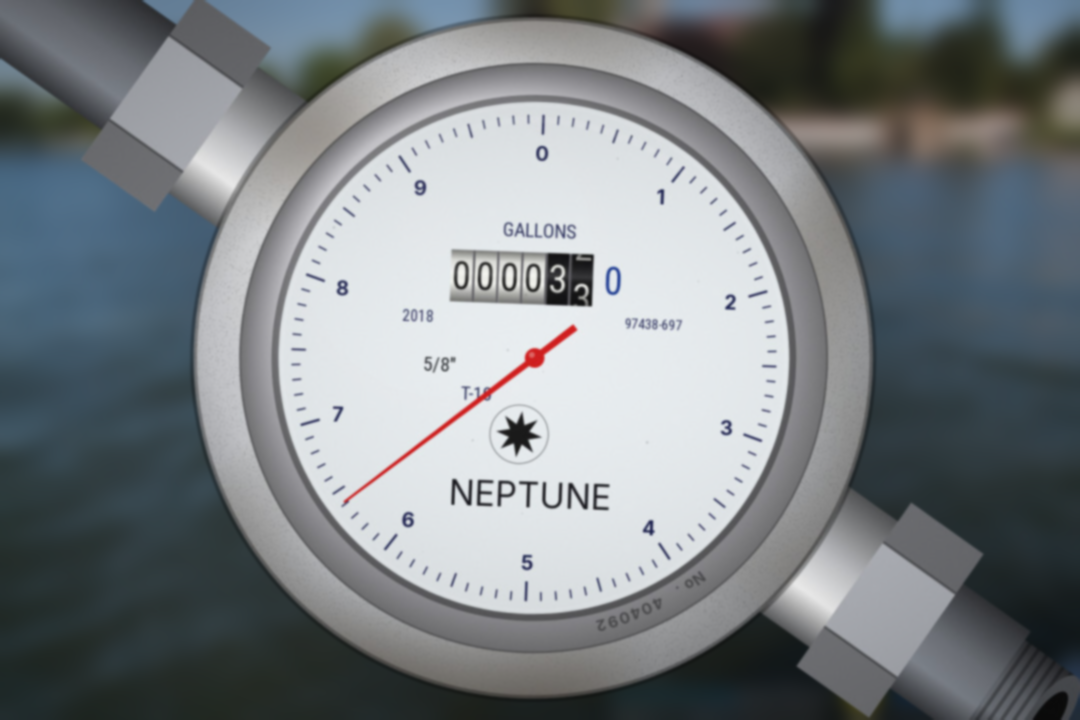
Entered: 326.4 gal
